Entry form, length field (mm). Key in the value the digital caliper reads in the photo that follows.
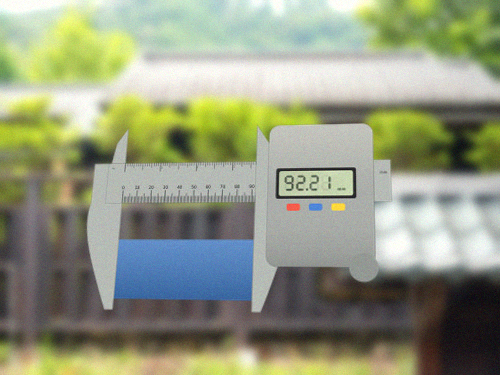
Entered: 92.21 mm
